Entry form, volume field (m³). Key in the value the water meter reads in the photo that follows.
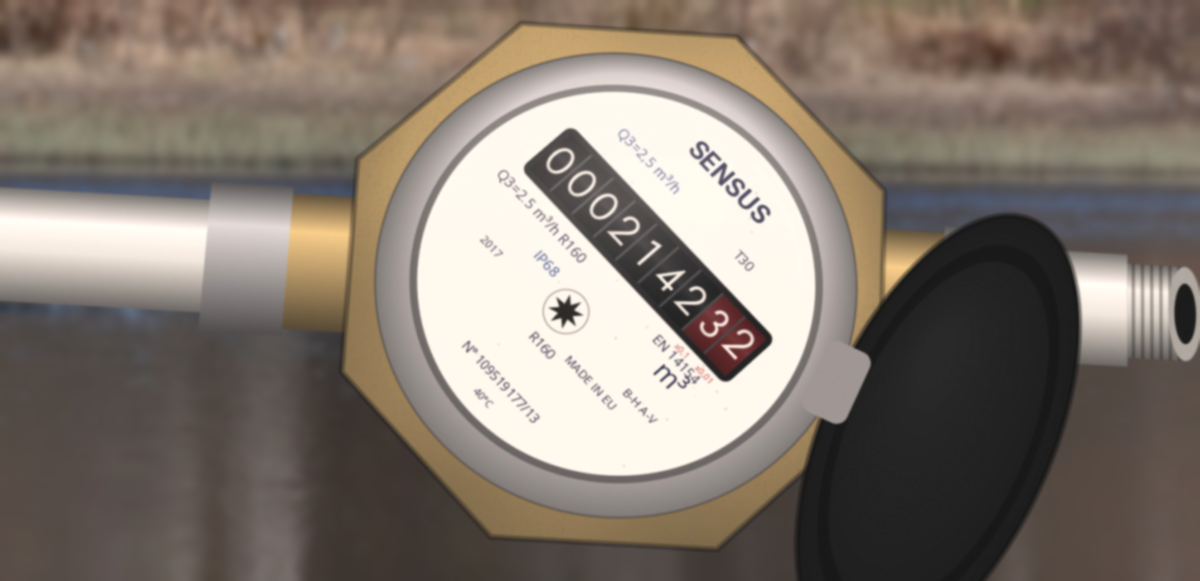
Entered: 2142.32 m³
